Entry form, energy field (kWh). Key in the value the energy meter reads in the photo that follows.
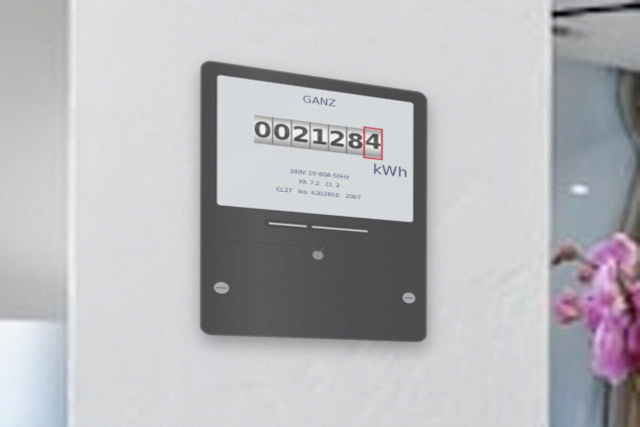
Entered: 2128.4 kWh
